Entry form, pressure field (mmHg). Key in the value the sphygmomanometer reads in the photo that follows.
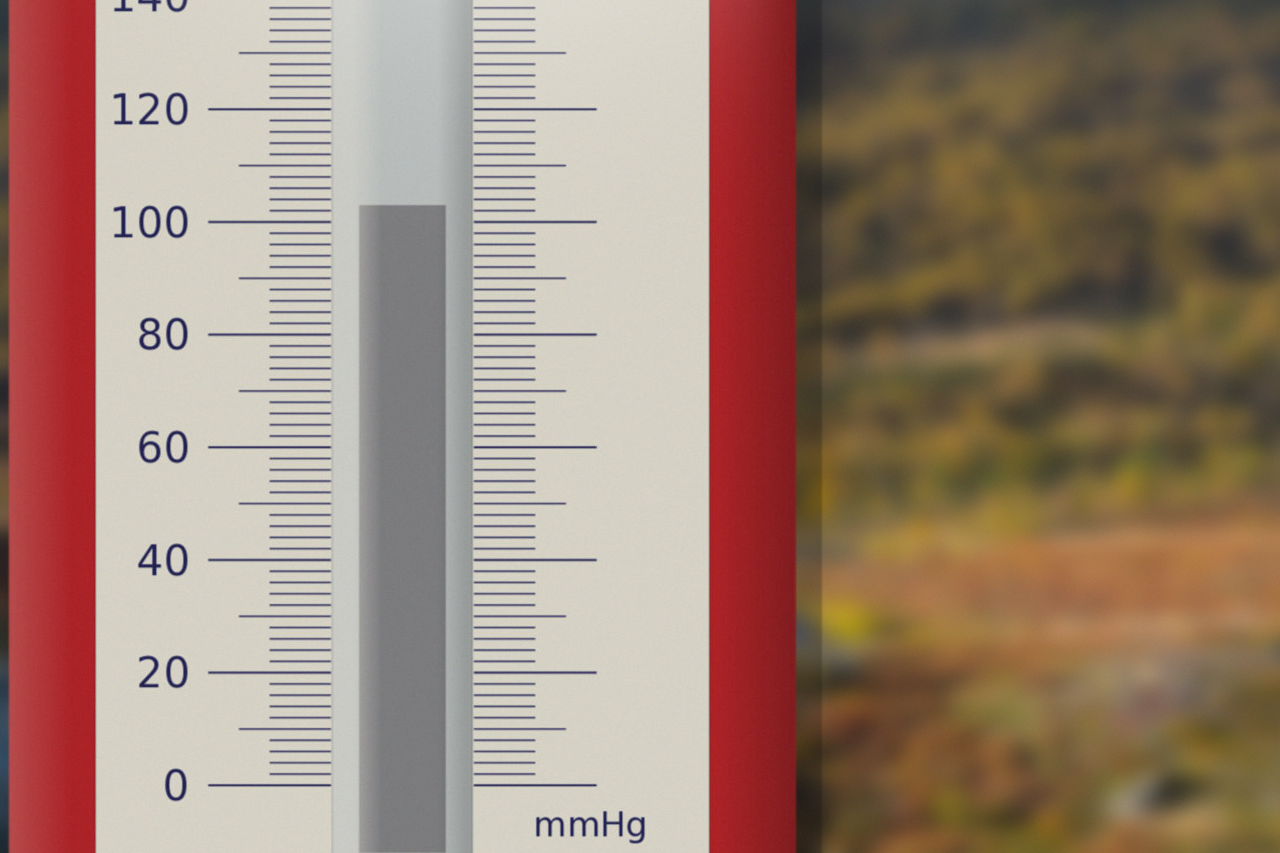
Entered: 103 mmHg
